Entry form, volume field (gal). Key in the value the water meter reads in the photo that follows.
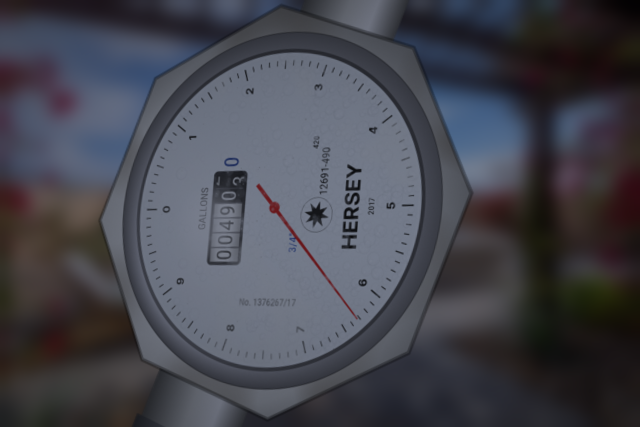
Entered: 49026.3 gal
